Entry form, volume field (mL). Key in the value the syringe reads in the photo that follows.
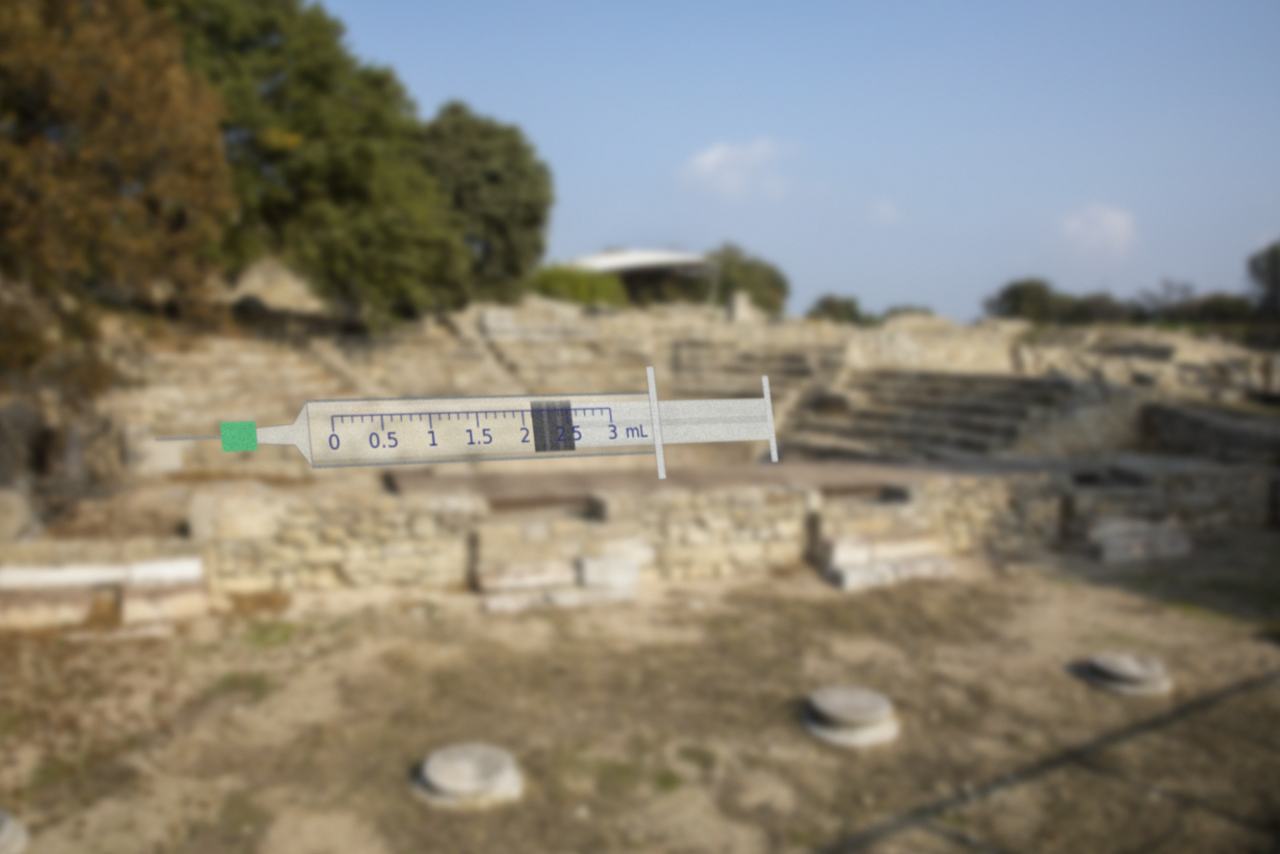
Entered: 2.1 mL
